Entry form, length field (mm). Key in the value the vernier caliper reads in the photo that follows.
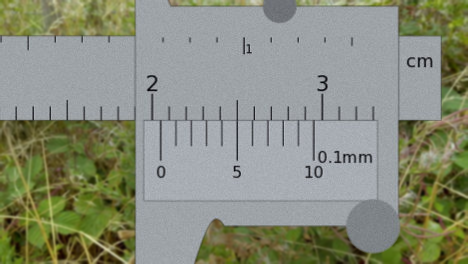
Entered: 20.5 mm
